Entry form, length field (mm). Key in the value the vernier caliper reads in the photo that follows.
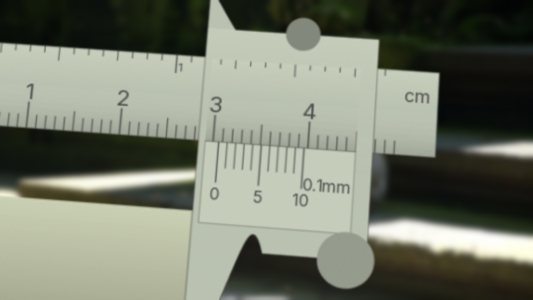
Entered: 30.6 mm
